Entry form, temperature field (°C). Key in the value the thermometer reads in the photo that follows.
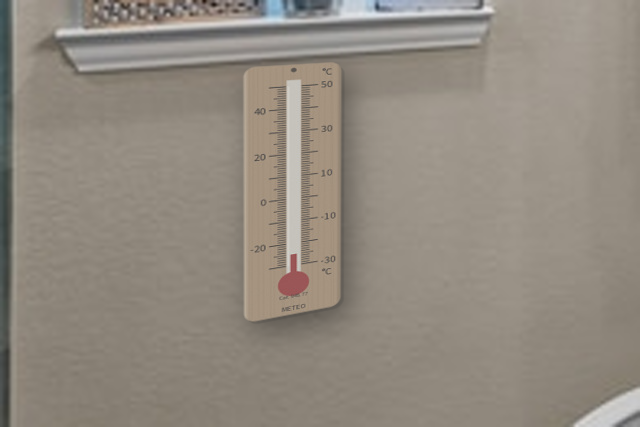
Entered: -25 °C
